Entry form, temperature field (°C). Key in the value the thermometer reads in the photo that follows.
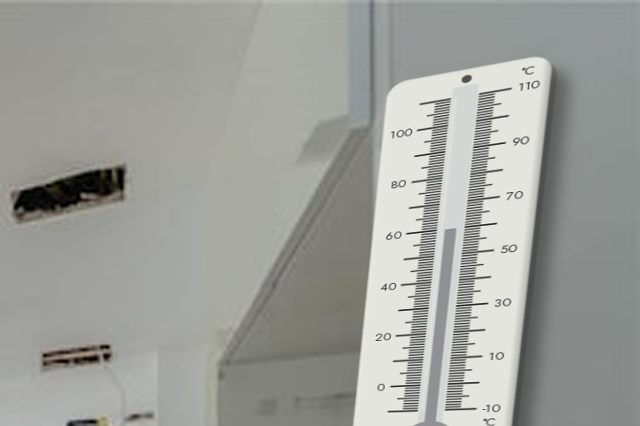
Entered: 60 °C
